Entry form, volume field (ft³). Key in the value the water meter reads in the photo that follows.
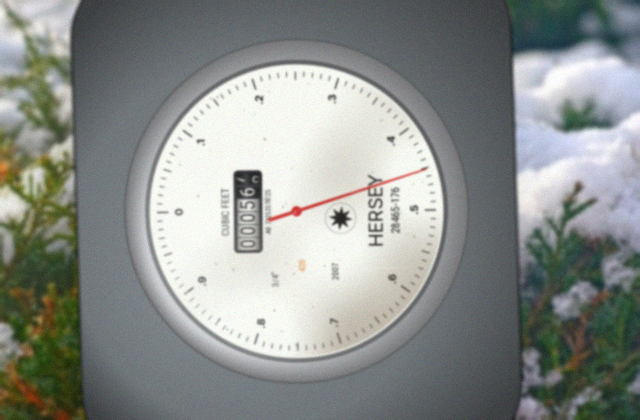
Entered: 567.45 ft³
